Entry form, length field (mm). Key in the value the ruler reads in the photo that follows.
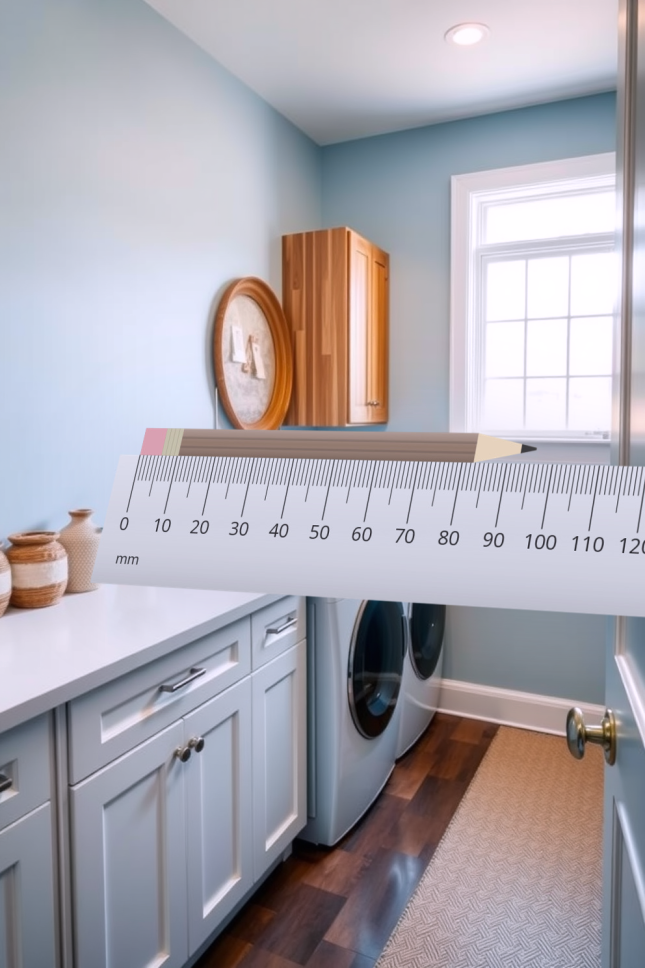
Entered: 96 mm
